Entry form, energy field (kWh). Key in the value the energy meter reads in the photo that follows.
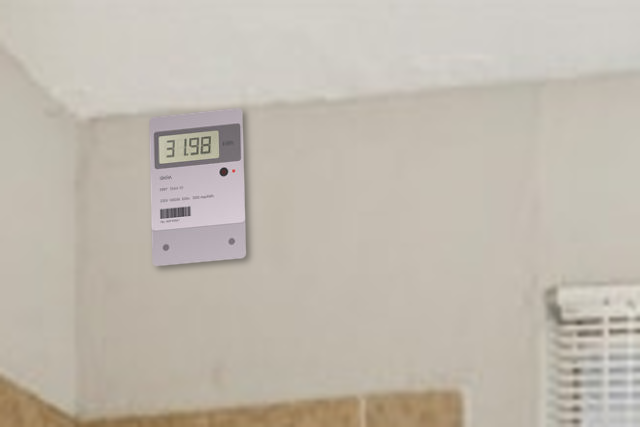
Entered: 31.98 kWh
